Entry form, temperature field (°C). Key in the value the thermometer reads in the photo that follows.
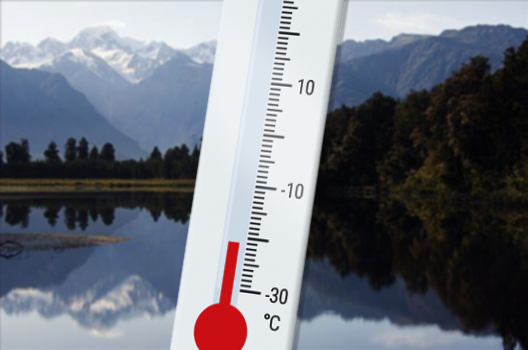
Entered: -21 °C
